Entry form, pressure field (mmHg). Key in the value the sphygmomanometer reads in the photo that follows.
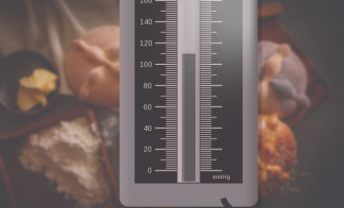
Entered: 110 mmHg
